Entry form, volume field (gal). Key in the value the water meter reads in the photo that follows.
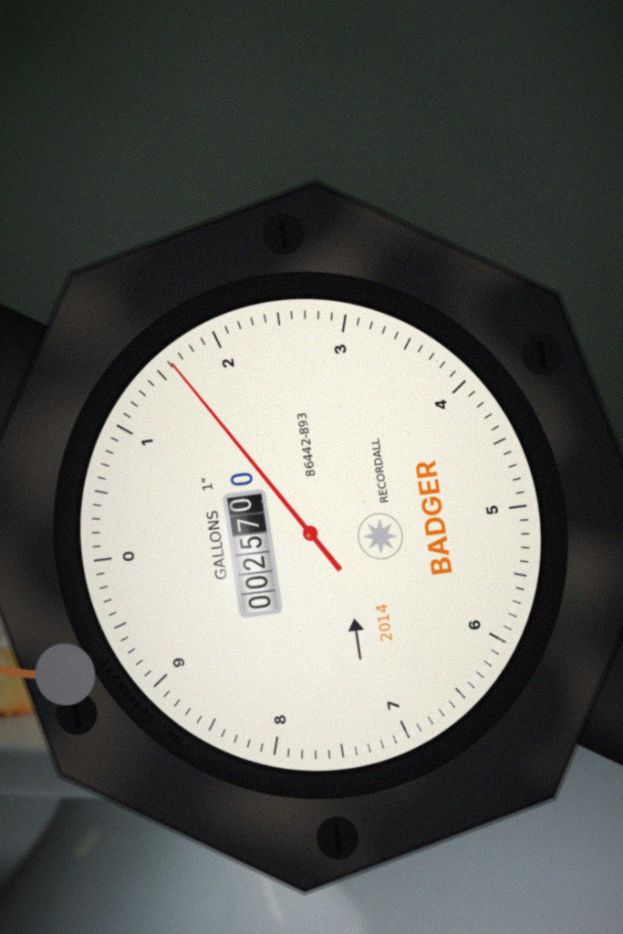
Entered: 25701.6 gal
